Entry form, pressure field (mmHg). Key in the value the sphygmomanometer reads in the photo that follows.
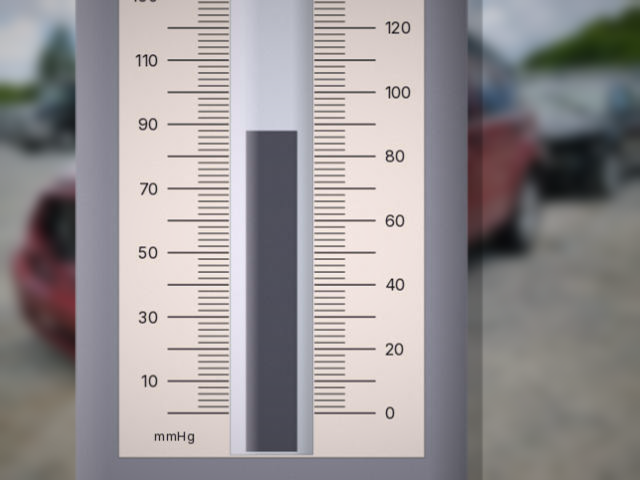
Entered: 88 mmHg
